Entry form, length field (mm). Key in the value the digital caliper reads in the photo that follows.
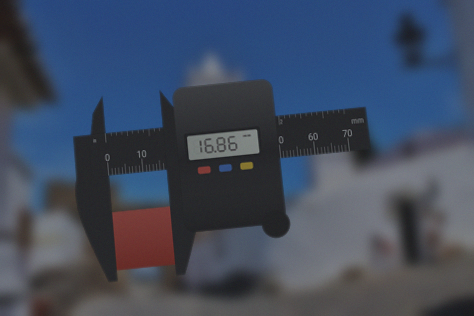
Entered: 16.86 mm
